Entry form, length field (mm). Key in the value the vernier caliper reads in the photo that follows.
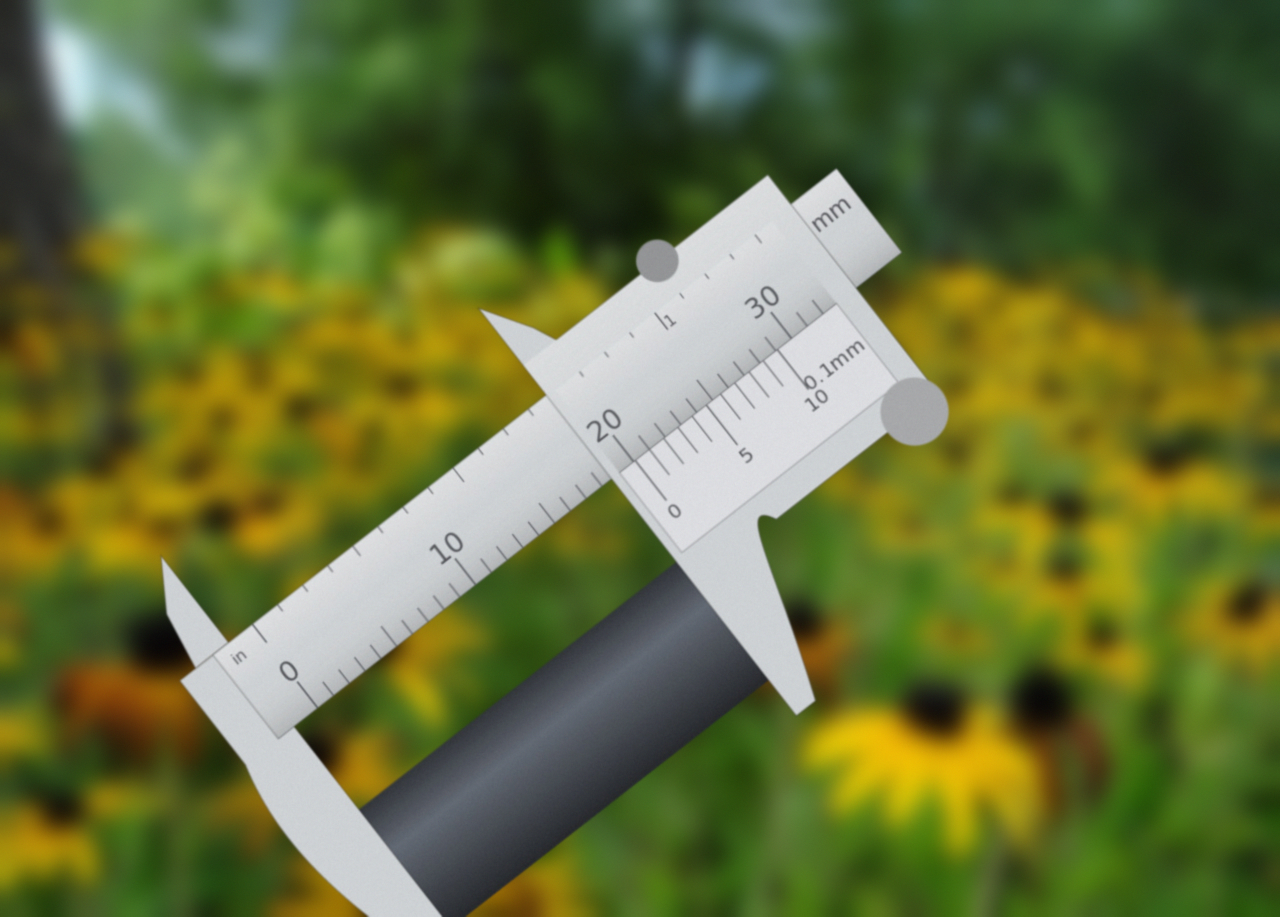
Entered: 20.1 mm
